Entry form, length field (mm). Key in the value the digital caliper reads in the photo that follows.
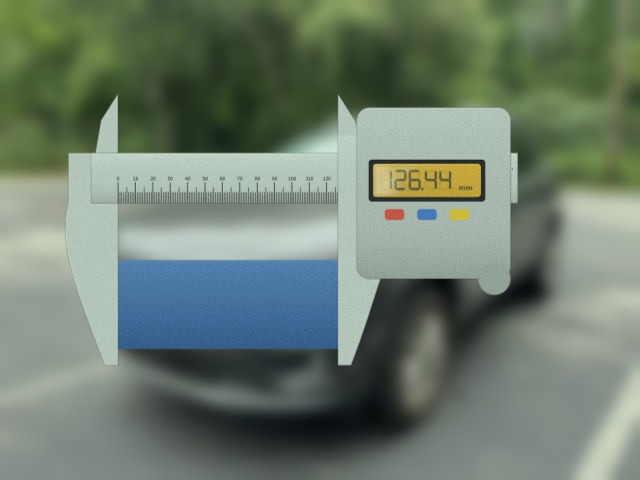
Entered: 126.44 mm
